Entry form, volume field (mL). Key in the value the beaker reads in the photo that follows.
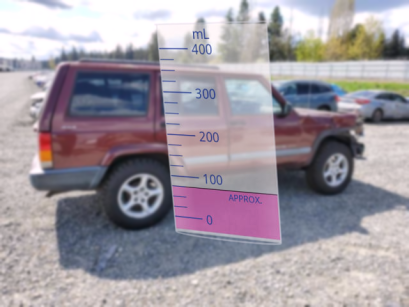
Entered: 75 mL
